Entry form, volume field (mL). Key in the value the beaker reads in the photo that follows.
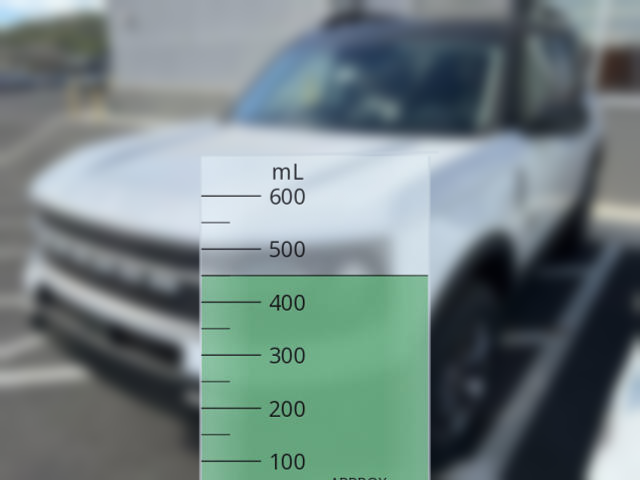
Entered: 450 mL
